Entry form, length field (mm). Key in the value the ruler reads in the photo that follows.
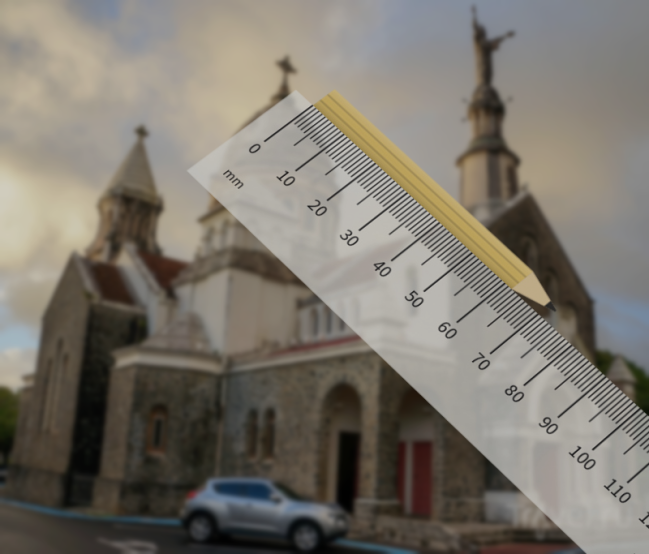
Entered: 72 mm
